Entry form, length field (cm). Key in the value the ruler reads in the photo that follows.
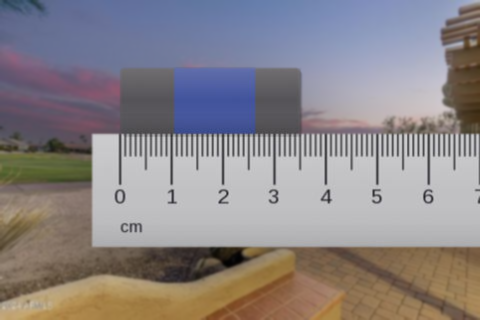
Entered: 3.5 cm
